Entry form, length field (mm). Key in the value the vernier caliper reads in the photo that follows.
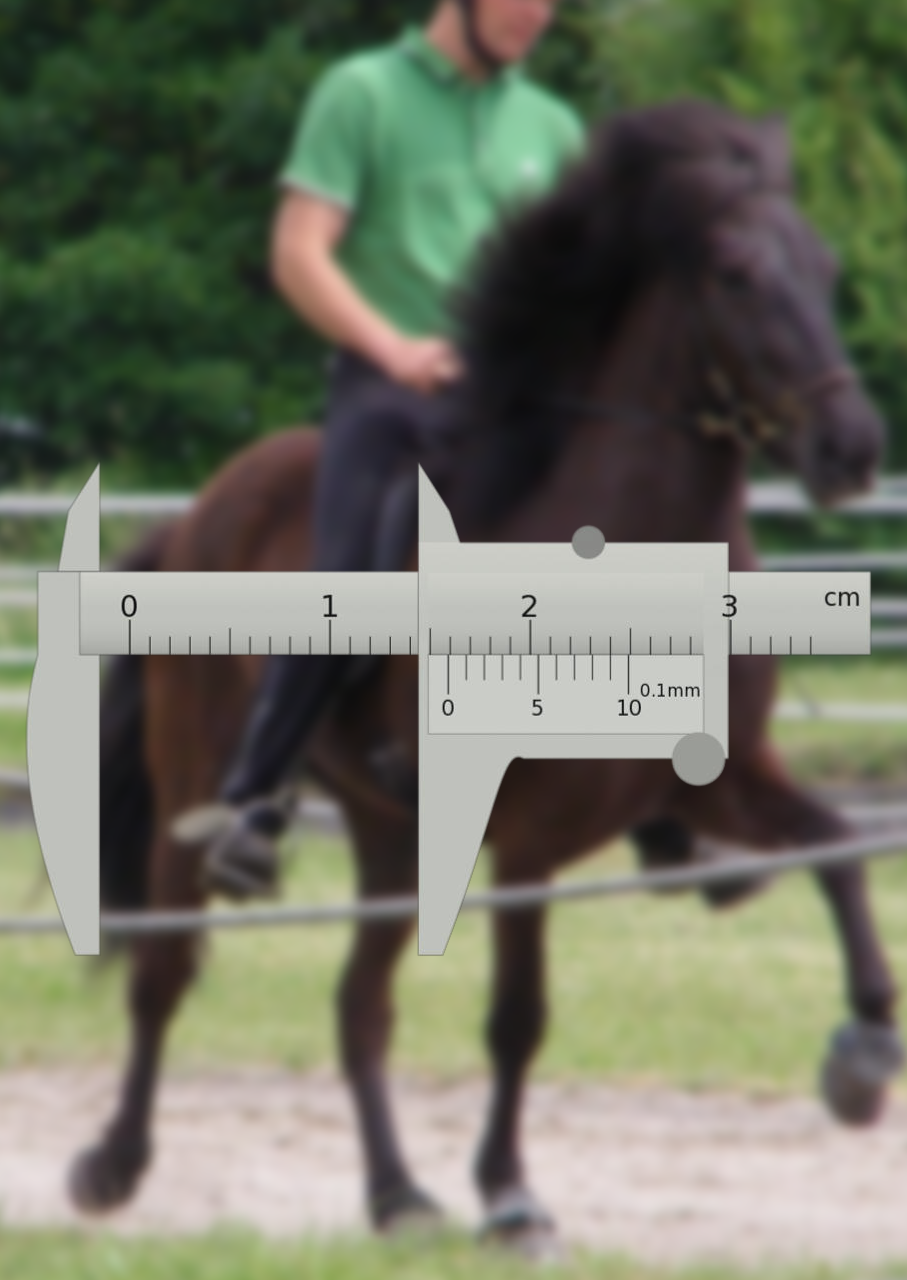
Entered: 15.9 mm
